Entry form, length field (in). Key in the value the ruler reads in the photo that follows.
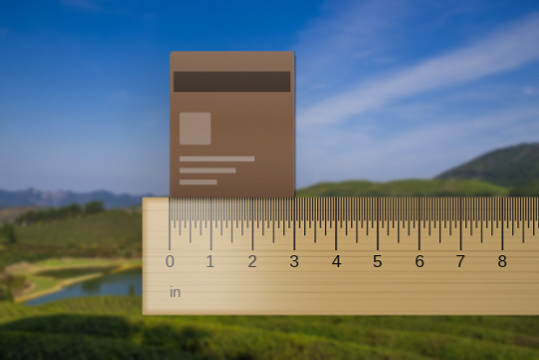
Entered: 3 in
